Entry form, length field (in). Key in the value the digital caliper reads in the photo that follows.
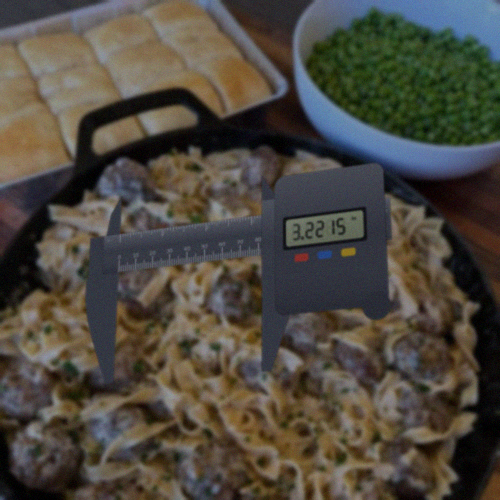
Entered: 3.2215 in
